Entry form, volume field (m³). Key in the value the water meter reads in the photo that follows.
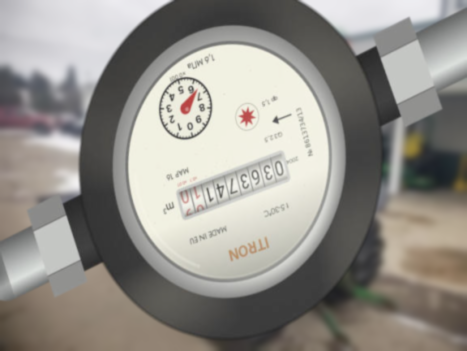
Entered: 363741.096 m³
